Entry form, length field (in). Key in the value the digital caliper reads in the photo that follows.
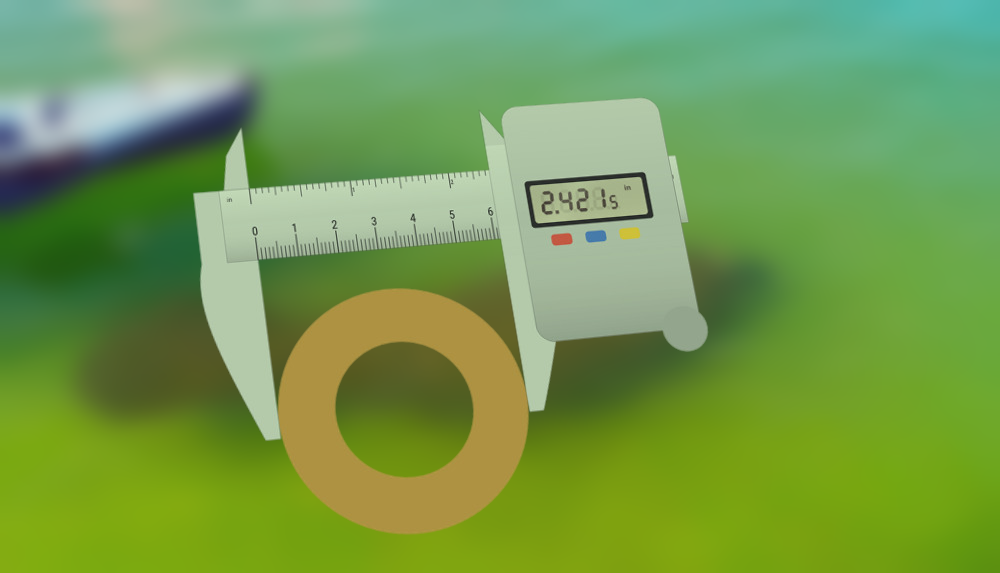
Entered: 2.4215 in
